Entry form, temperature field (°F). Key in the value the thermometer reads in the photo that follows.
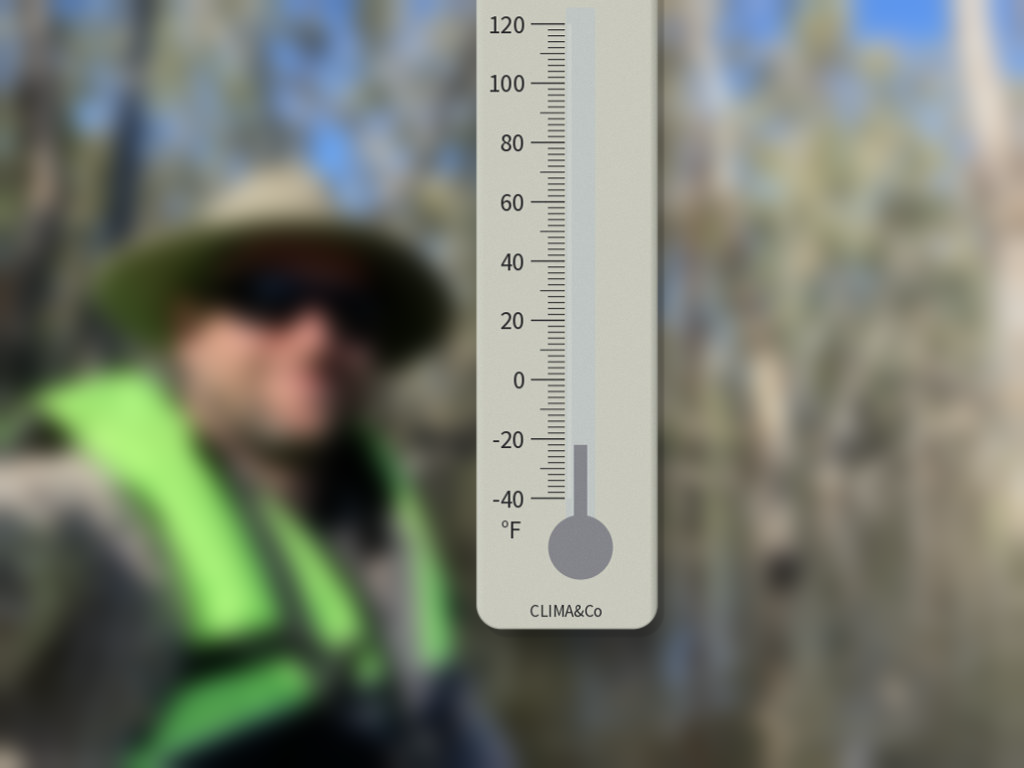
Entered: -22 °F
